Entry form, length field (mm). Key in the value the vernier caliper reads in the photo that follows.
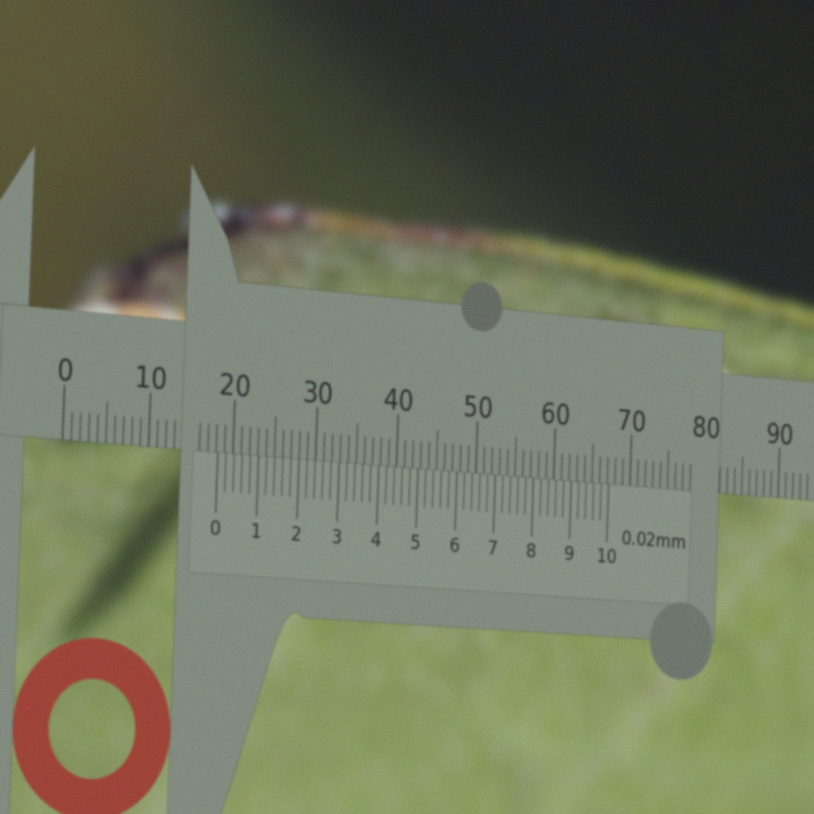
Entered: 18.2 mm
